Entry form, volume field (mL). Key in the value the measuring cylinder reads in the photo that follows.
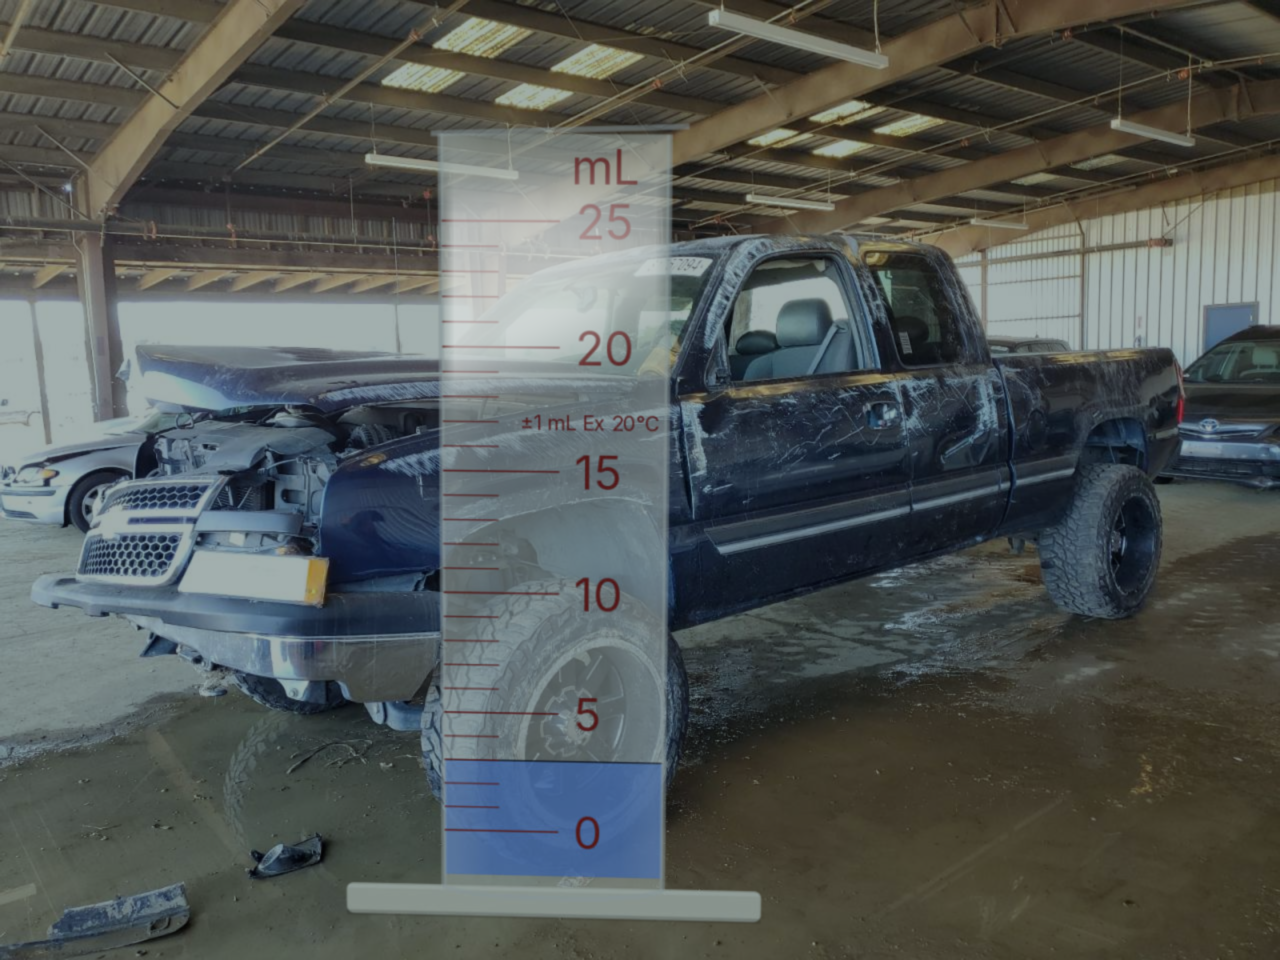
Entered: 3 mL
